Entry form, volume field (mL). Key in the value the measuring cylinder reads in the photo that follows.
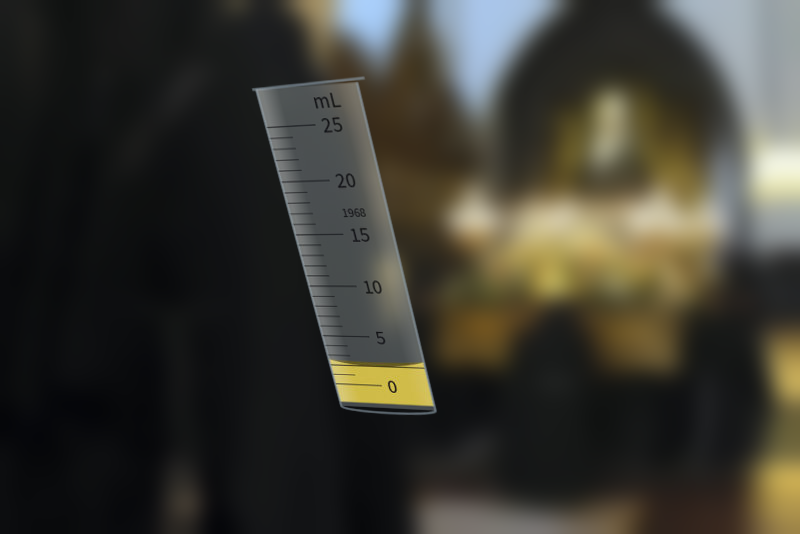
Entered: 2 mL
